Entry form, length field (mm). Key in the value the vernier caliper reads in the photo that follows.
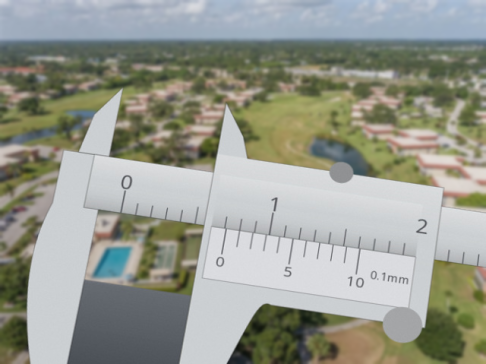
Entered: 7.1 mm
